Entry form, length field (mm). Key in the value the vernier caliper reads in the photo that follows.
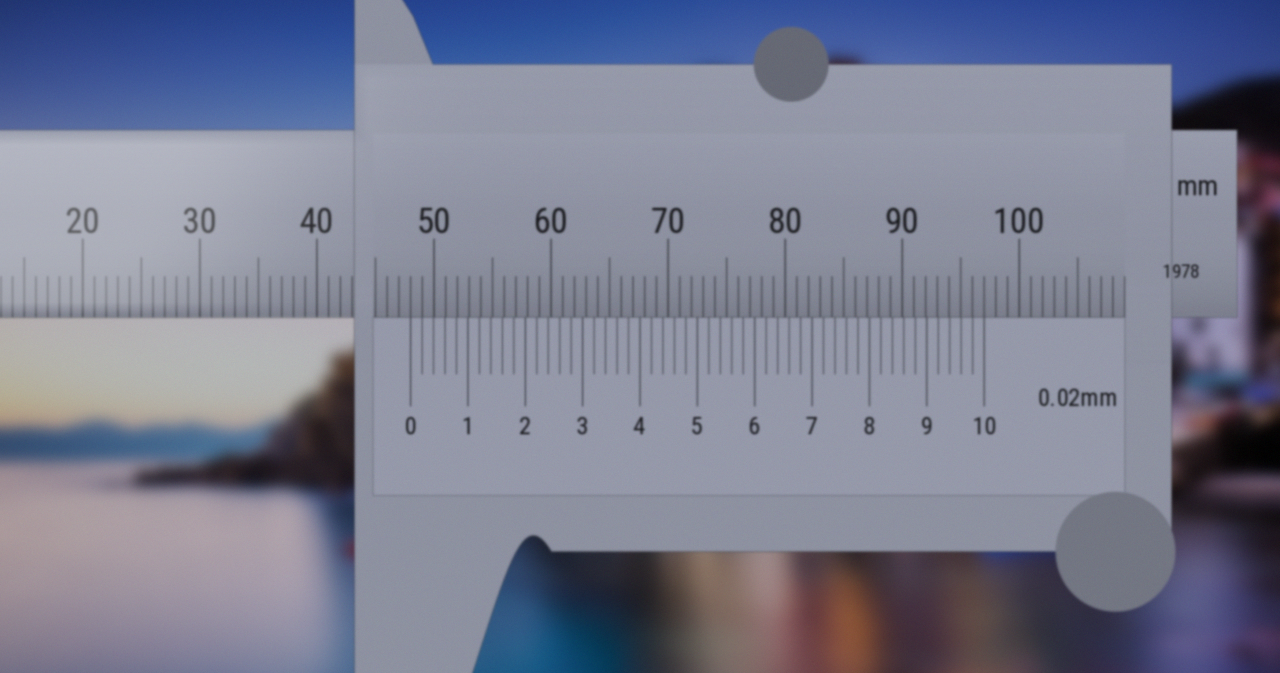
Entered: 48.0 mm
